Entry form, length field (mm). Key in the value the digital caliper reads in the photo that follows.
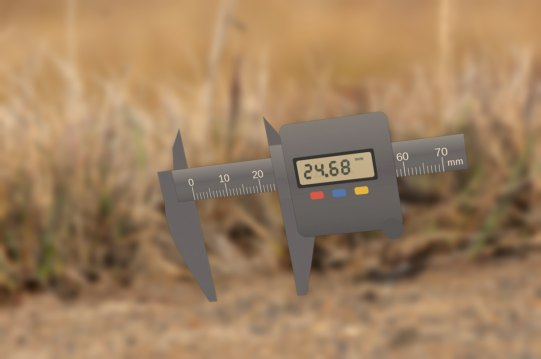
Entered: 24.68 mm
